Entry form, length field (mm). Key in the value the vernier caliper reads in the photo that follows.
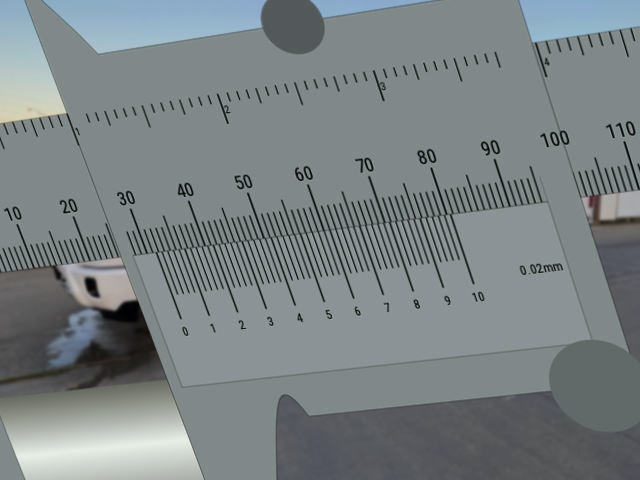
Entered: 31.6 mm
